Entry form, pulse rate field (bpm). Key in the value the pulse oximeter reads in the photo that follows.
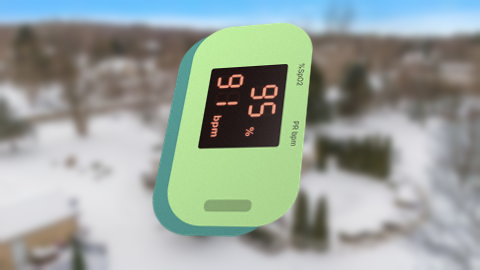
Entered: 91 bpm
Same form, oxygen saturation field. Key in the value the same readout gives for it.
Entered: 95 %
